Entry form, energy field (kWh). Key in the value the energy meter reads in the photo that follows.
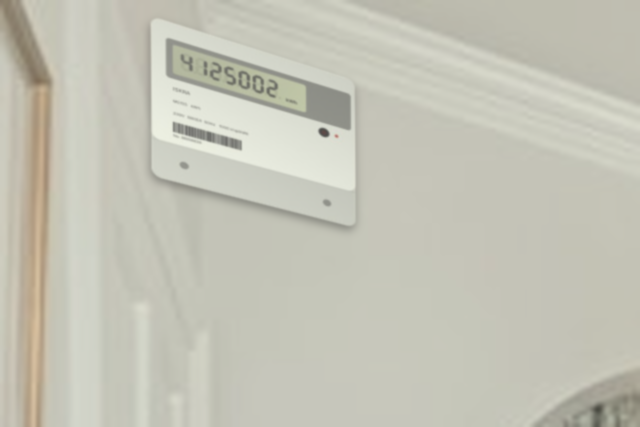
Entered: 4125002 kWh
